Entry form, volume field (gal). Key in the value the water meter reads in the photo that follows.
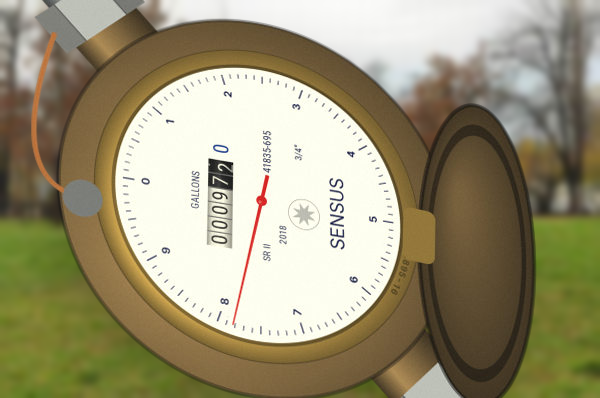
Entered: 9717.8 gal
